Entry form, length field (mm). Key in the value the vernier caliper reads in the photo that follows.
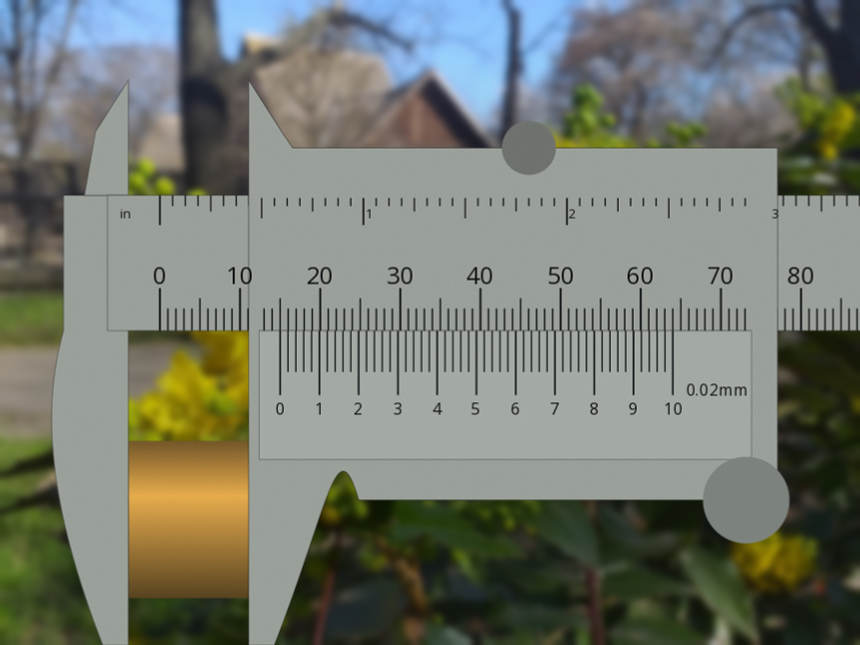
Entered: 15.0 mm
